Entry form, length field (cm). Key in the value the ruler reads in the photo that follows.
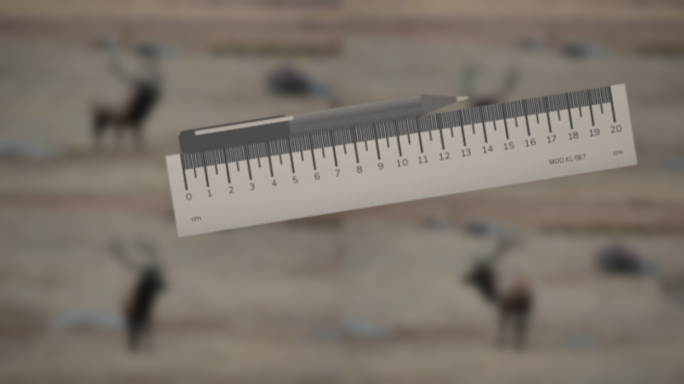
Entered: 13.5 cm
